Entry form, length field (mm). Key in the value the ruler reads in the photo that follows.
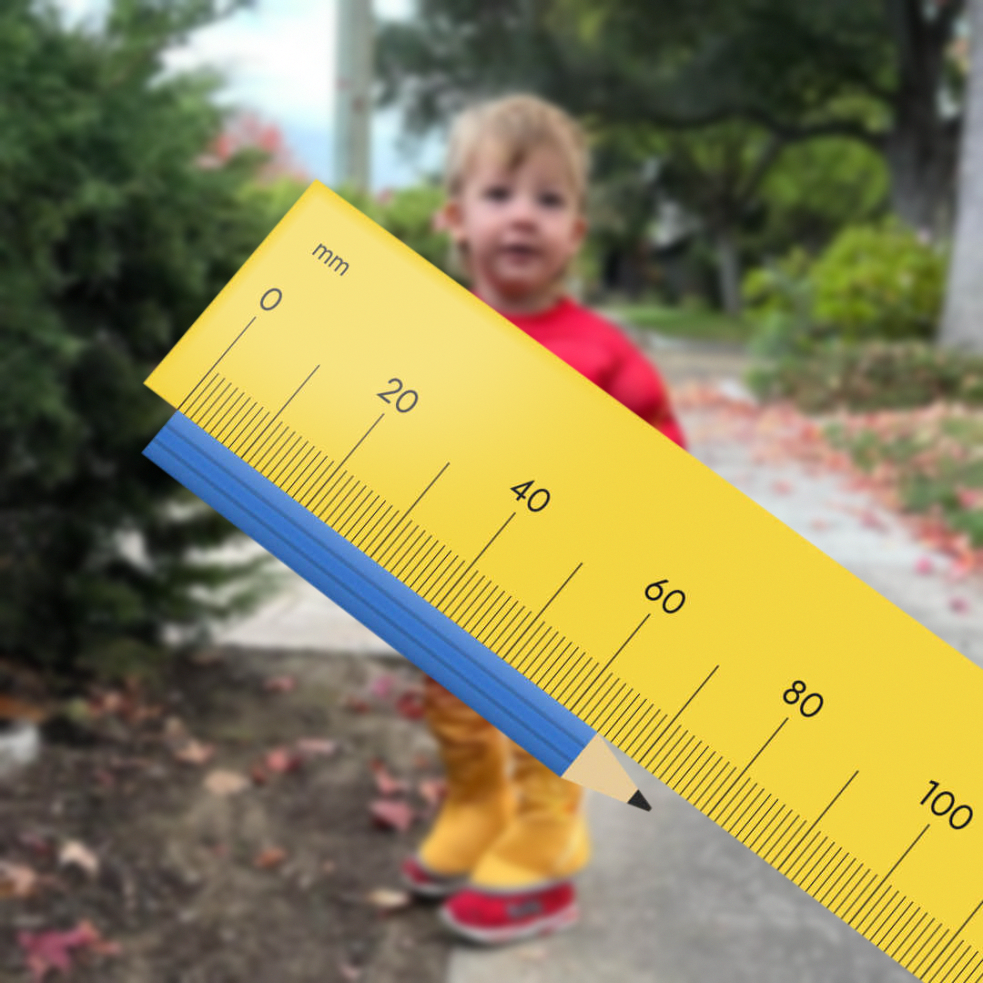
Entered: 74.5 mm
